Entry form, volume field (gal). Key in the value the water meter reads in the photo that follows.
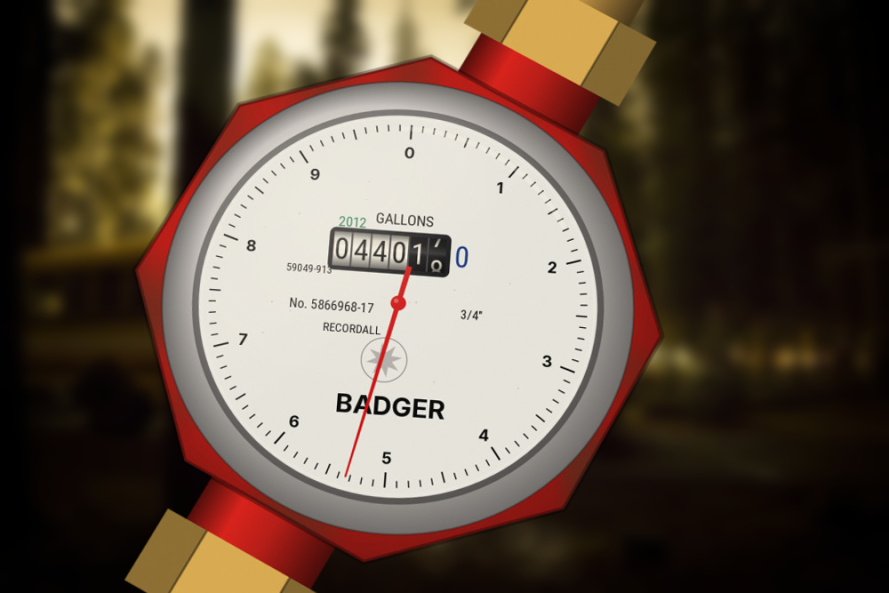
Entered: 440175.3 gal
